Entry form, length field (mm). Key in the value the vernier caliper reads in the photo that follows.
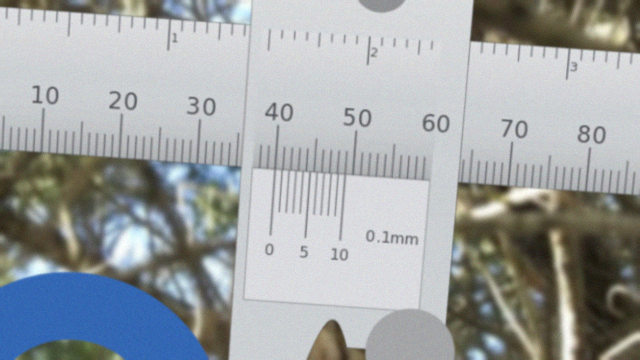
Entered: 40.0 mm
